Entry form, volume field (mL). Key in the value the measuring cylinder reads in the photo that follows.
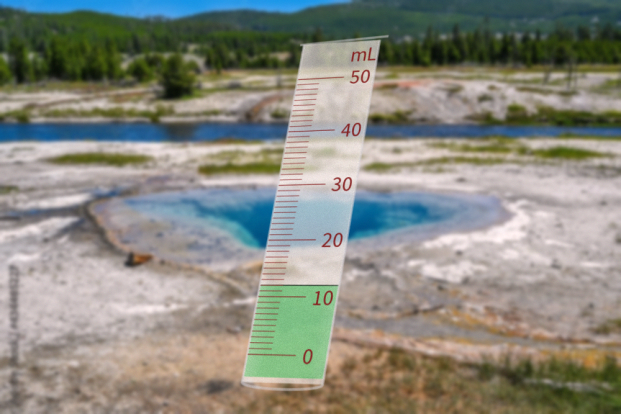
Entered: 12 mL
